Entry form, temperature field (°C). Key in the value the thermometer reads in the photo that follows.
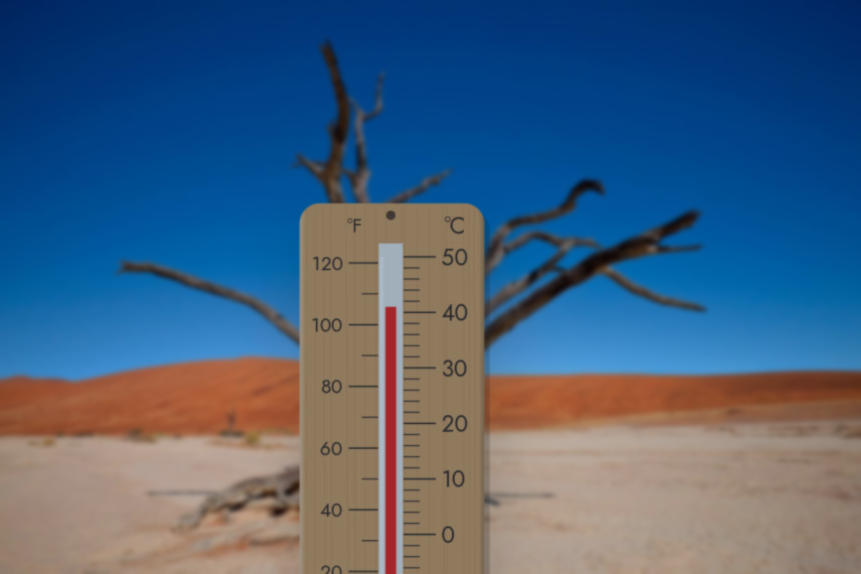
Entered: 41 °C
